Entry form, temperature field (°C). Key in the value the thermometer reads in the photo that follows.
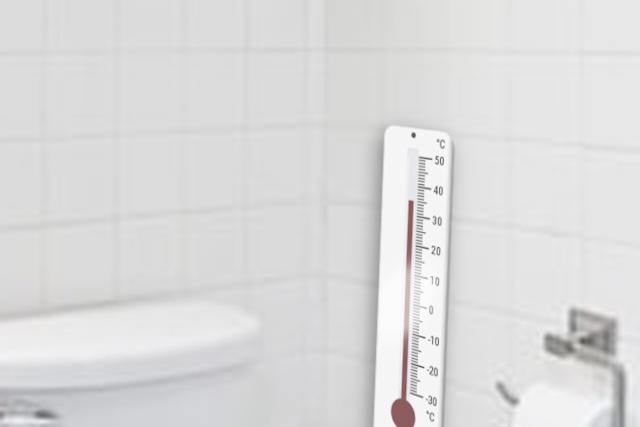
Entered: 35 °C
